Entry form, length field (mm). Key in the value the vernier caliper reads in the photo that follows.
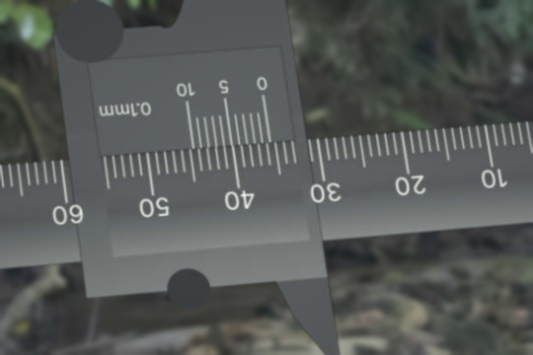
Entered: 35.6 mm
